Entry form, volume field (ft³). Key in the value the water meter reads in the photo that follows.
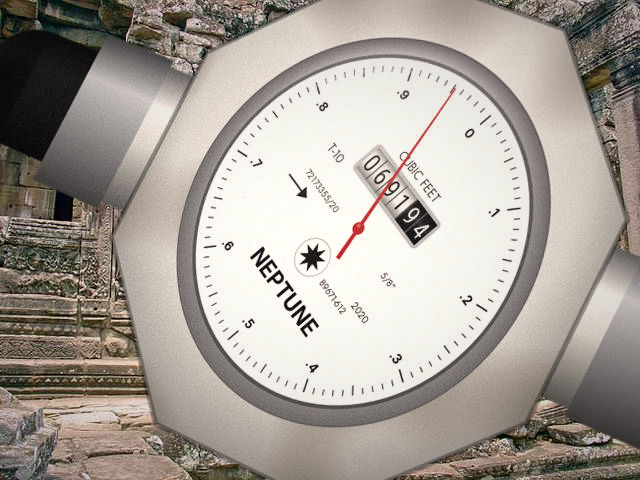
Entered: 69193.95 ft³
